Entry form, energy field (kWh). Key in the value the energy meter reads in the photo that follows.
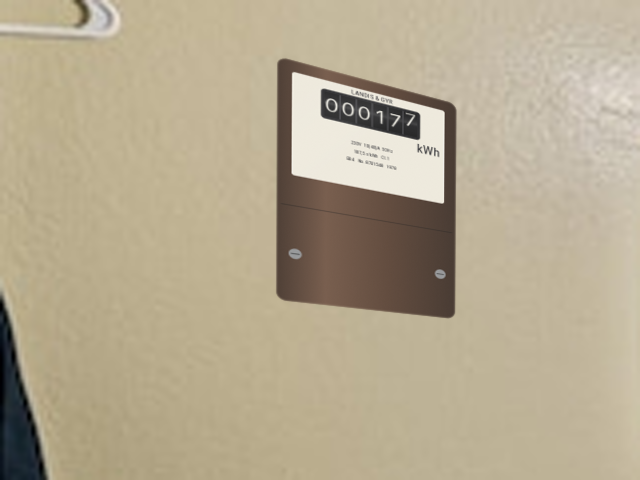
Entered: 177 kWh
